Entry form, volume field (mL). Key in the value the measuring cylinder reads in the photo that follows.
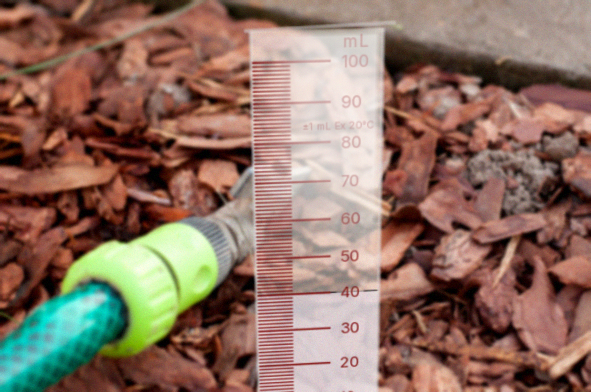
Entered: 40 mL
